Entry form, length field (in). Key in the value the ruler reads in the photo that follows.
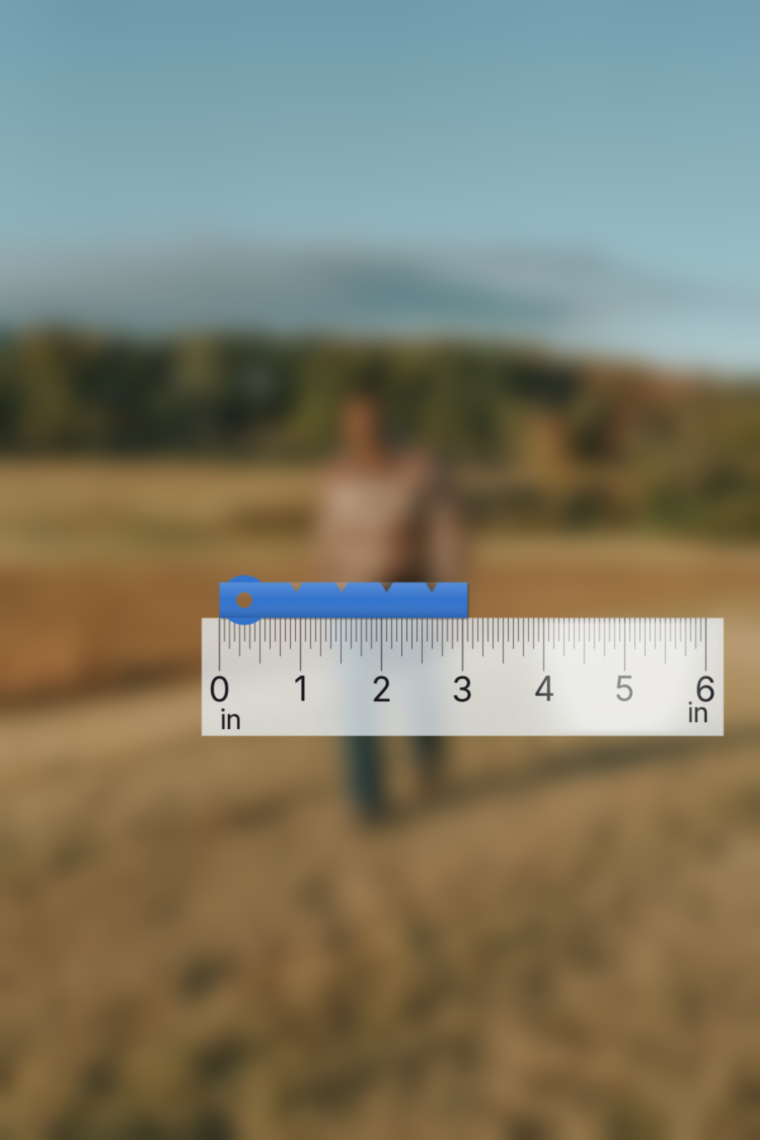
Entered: 3.0625 in
